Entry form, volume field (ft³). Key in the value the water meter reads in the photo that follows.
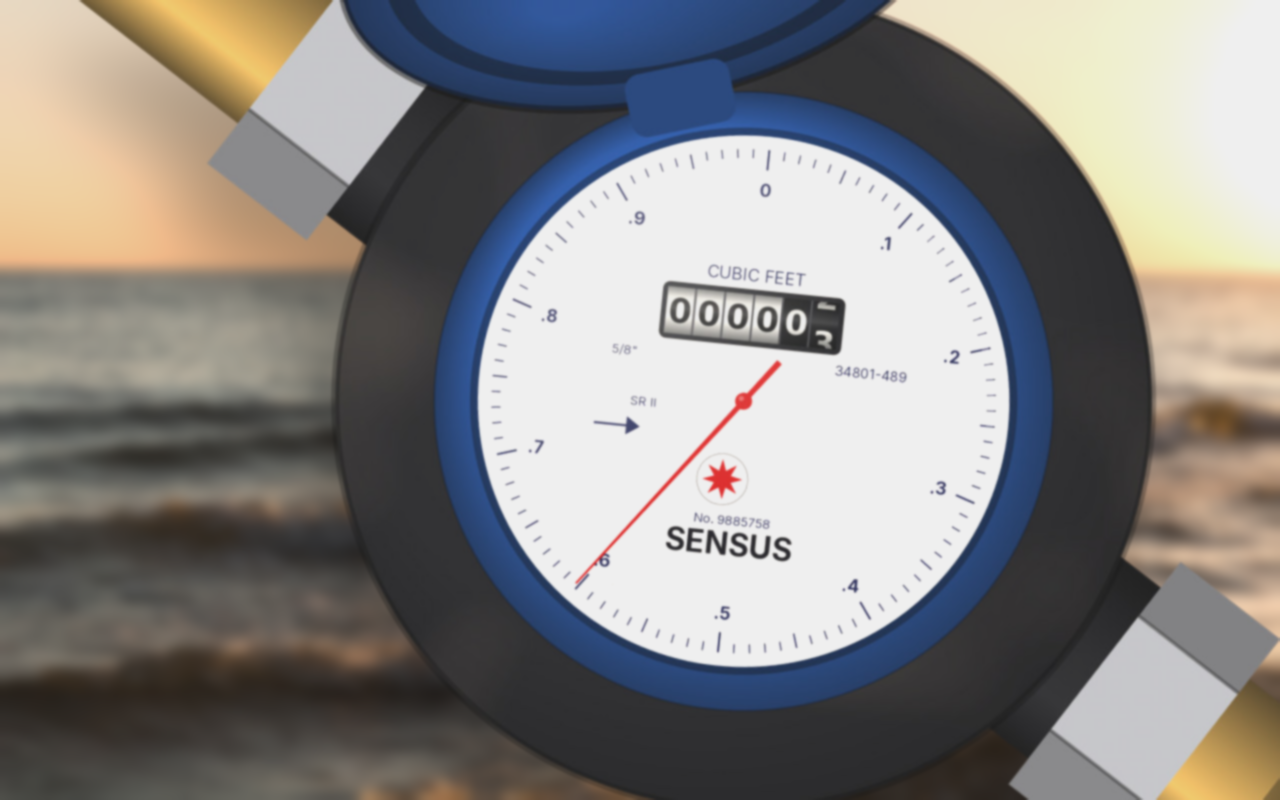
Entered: 2.60 ft³
